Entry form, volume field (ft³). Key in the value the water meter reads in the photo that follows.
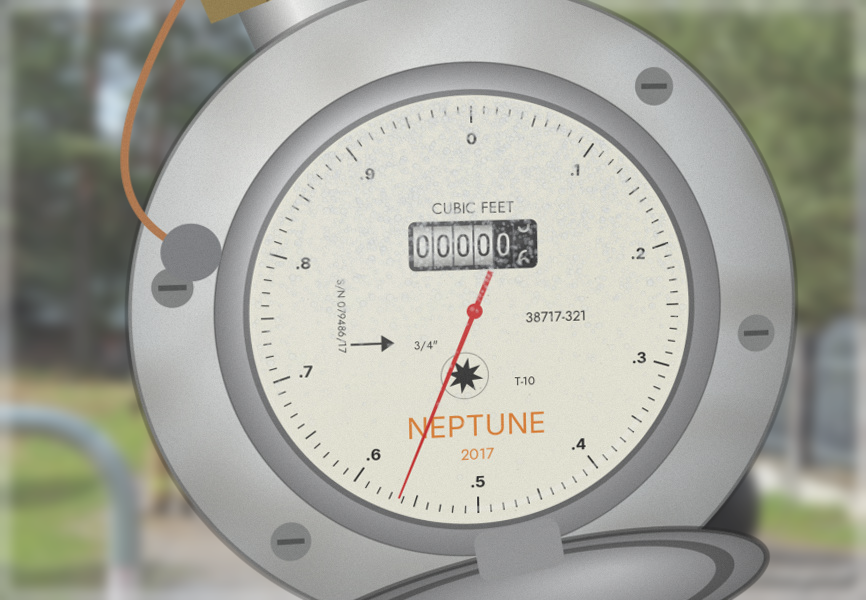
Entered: 5.56 ft³
